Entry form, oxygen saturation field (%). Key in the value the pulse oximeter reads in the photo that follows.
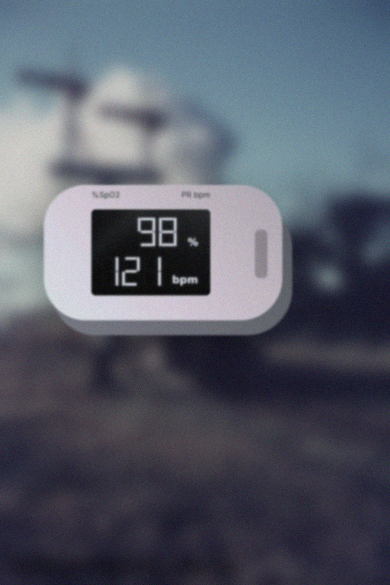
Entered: 98 %
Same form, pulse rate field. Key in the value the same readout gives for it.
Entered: 121 bpm
